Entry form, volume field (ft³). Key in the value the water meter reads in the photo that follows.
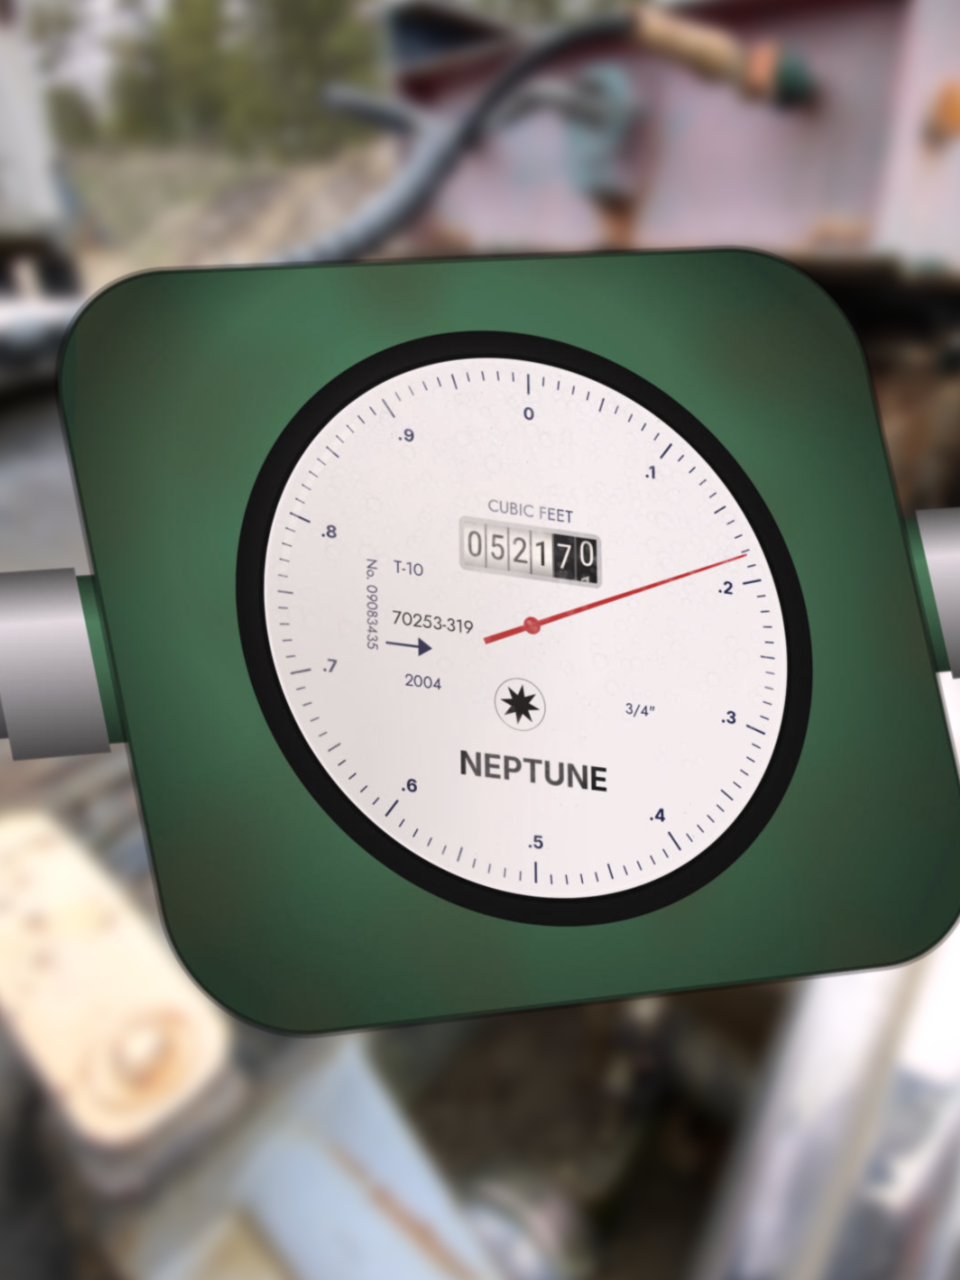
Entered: 52170.18 ft³
